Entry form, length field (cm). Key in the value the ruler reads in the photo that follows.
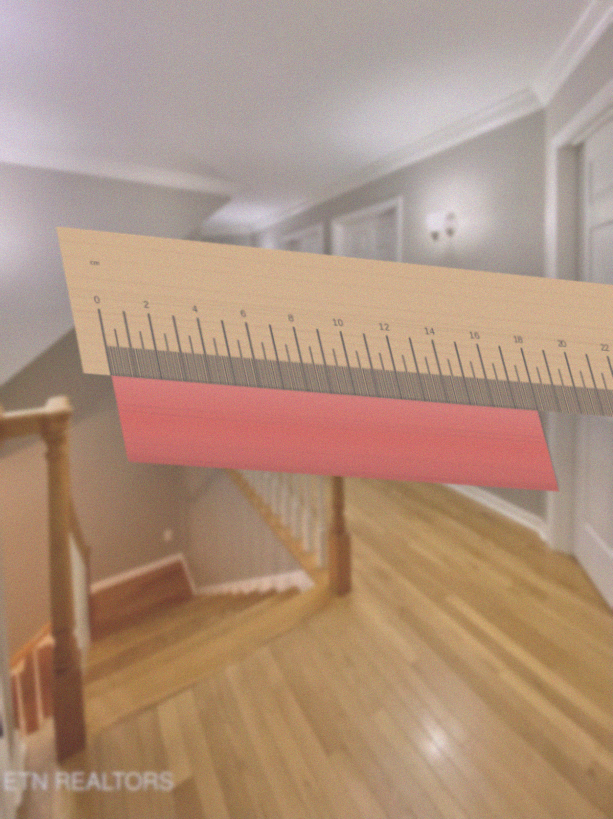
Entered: 18 cm
